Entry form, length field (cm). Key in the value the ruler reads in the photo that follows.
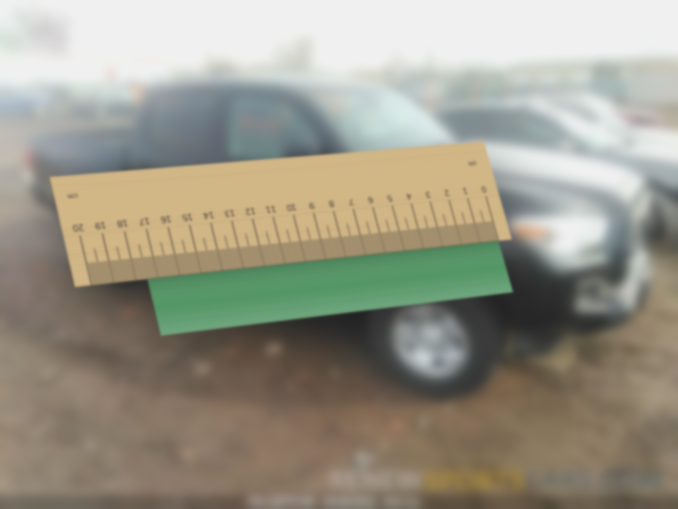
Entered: 17.5 cm
